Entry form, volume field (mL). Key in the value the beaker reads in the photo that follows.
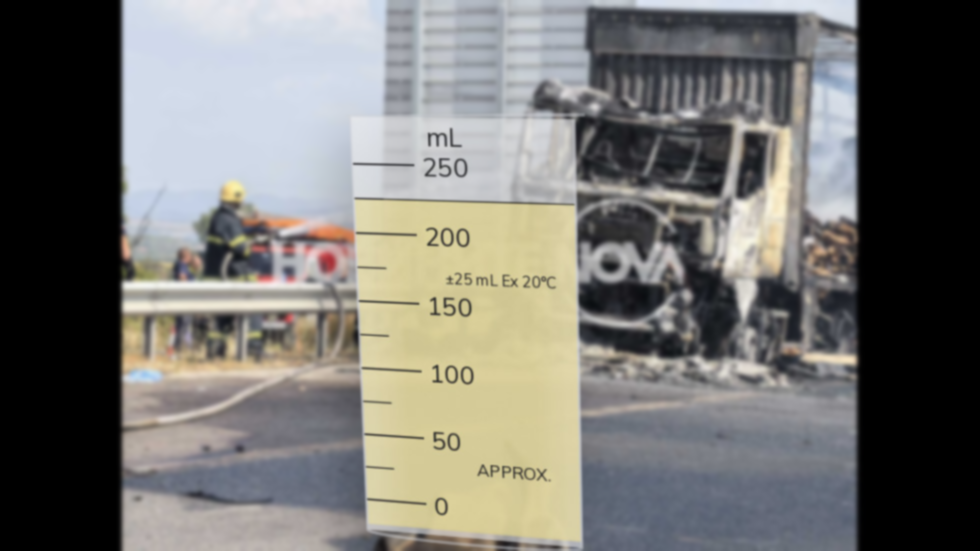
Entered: 225 mL
